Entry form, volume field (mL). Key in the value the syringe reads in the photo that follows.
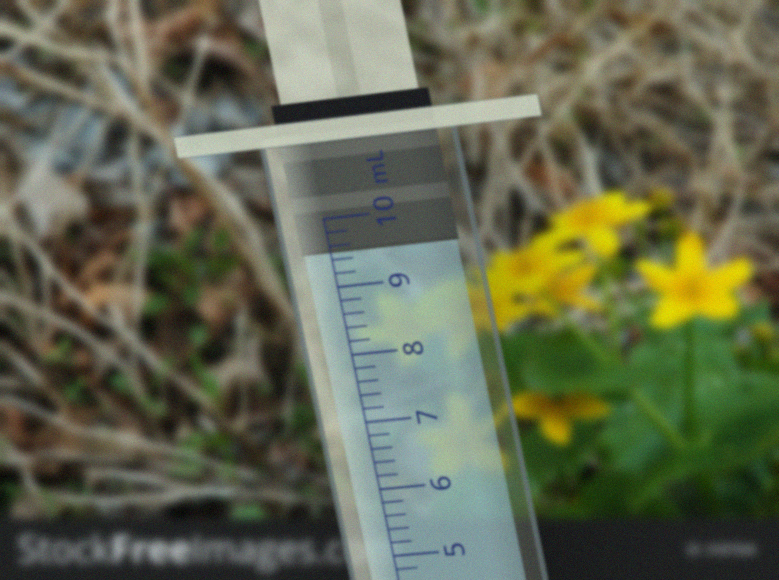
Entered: 9.5 mL
